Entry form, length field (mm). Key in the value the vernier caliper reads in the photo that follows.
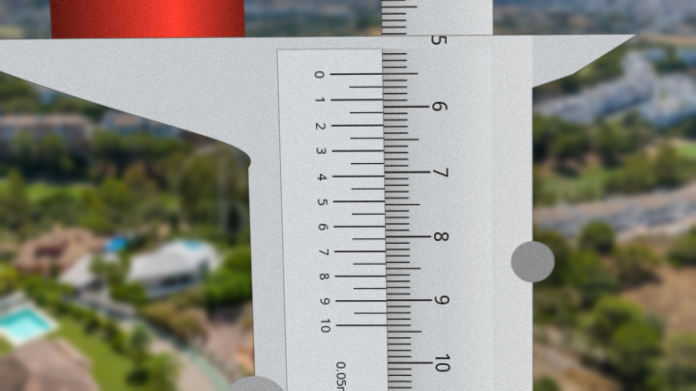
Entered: 55.0 mm
